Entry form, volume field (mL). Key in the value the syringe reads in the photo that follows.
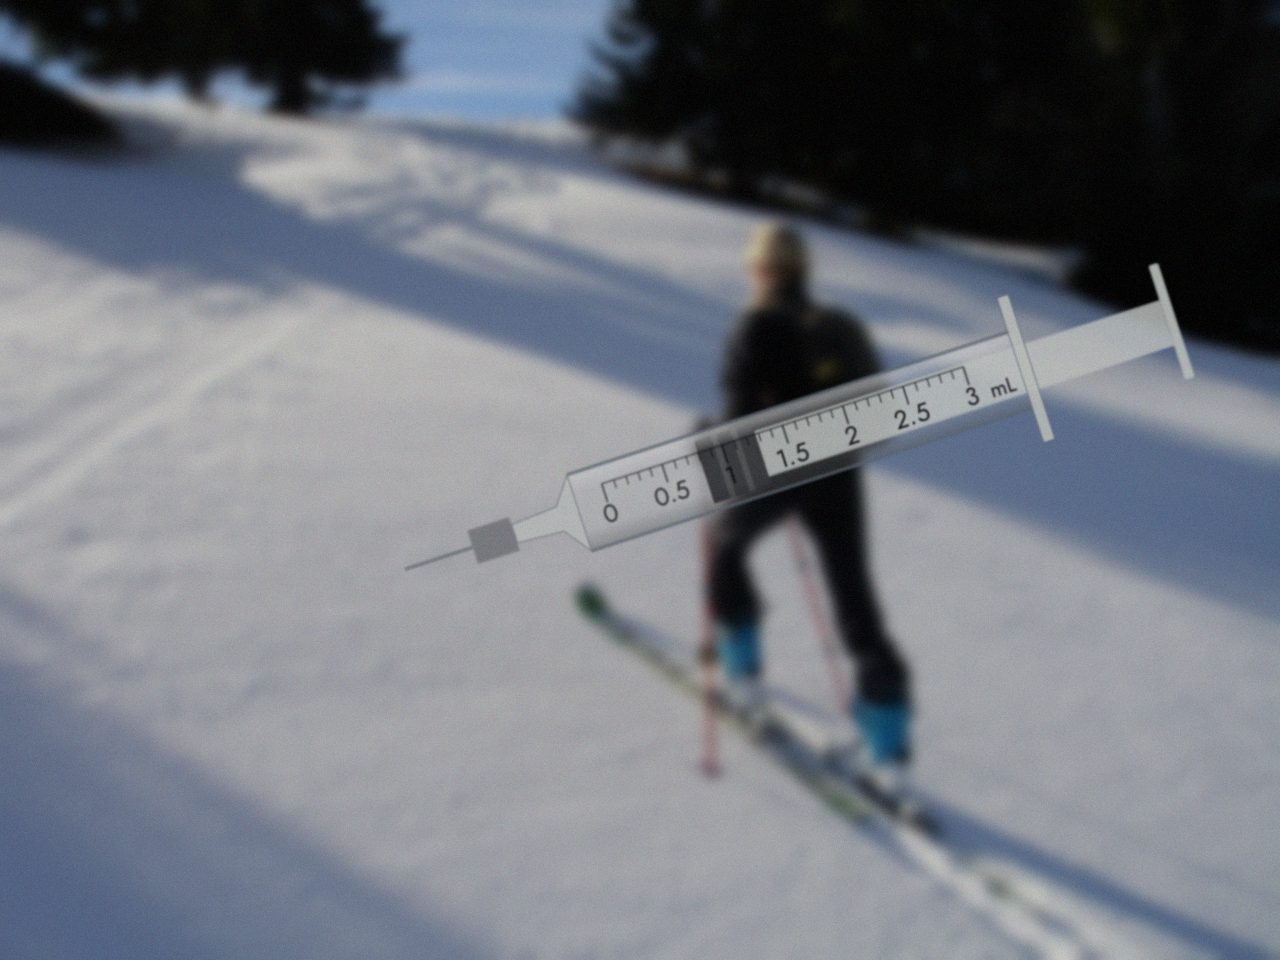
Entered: 0.8 mL
